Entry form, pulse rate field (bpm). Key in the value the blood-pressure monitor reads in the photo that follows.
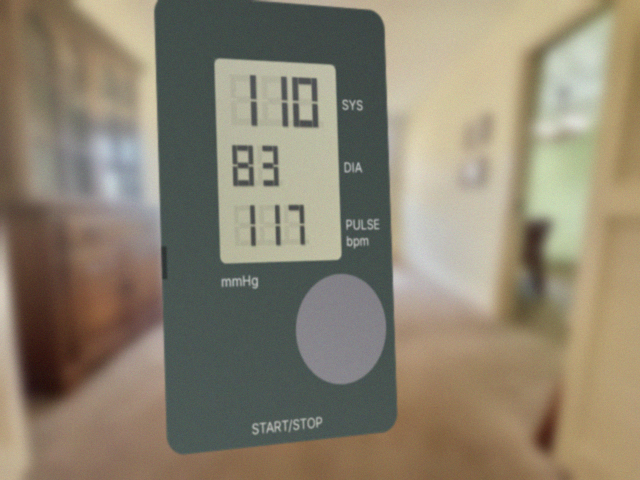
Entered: 117 bpm
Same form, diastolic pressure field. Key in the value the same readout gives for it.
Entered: 83 mmHg
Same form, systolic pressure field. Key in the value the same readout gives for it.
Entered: 110 mmHg
